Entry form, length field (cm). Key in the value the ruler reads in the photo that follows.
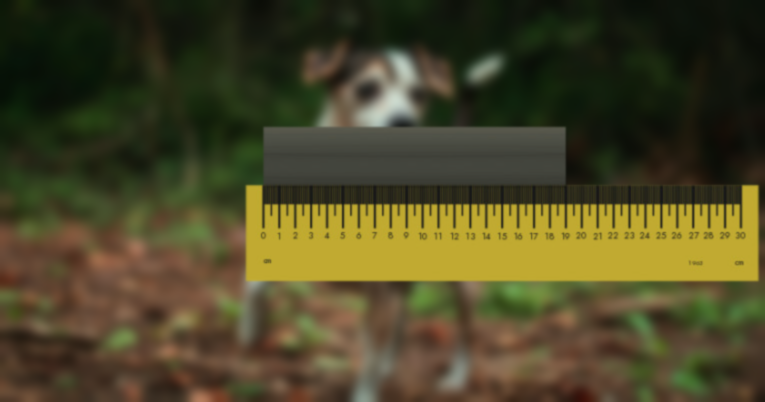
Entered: 19 cm
